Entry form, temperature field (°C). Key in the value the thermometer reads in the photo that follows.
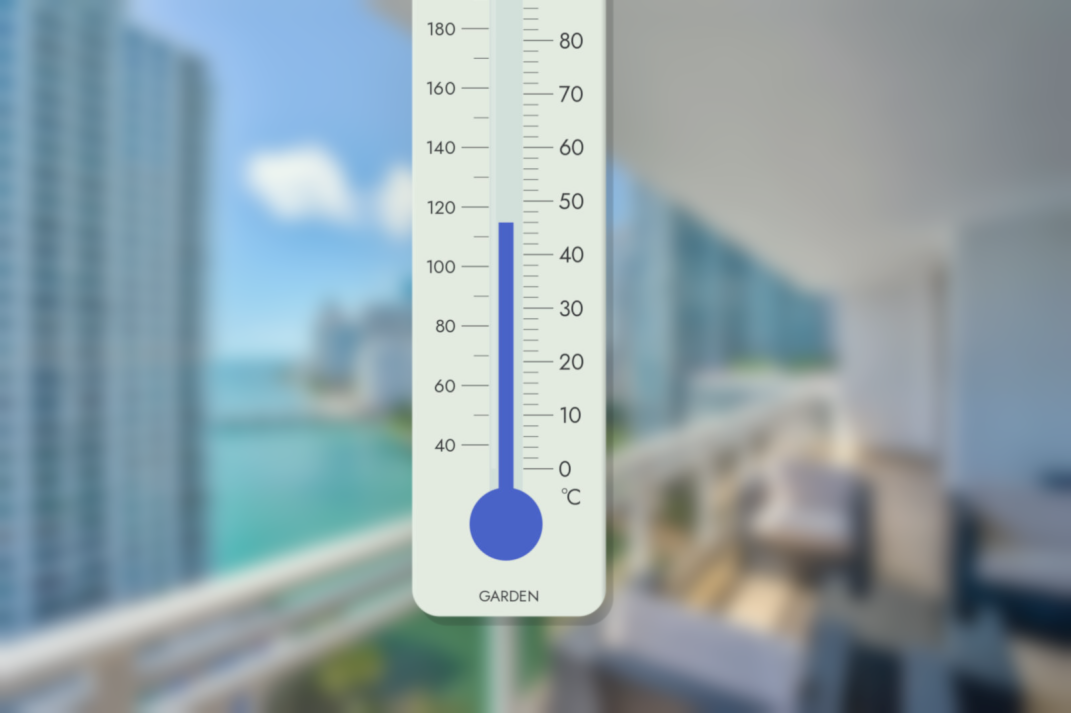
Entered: 46 °C
